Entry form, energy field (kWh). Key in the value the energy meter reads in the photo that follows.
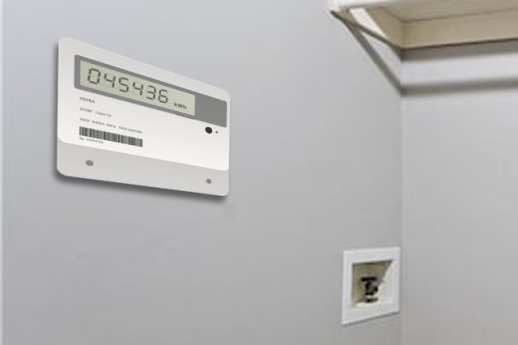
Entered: 45436 kWh
